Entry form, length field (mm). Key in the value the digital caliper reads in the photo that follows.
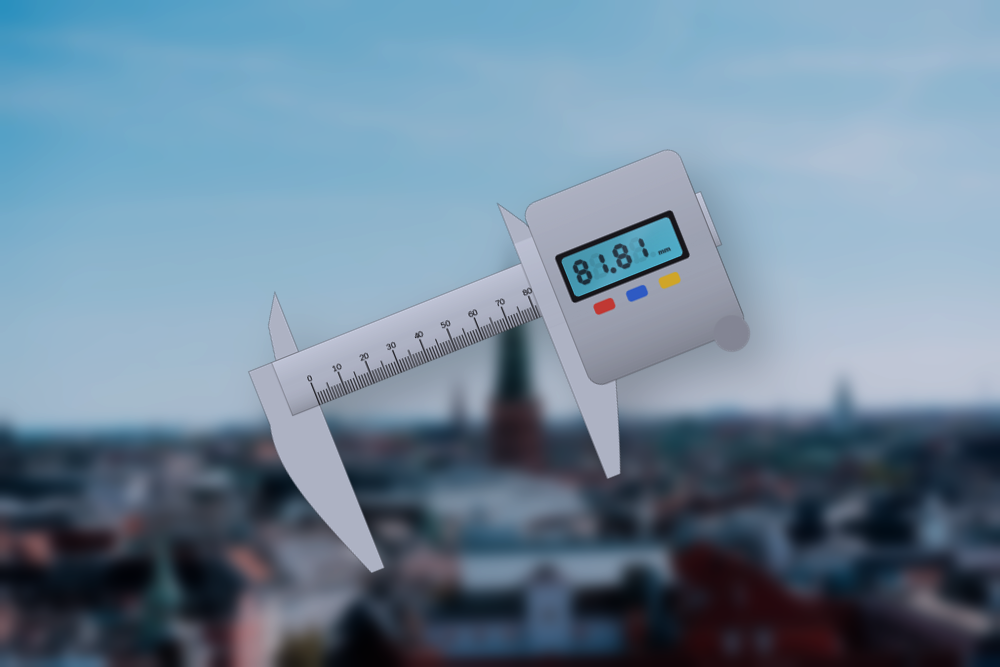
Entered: 81.81 mm
